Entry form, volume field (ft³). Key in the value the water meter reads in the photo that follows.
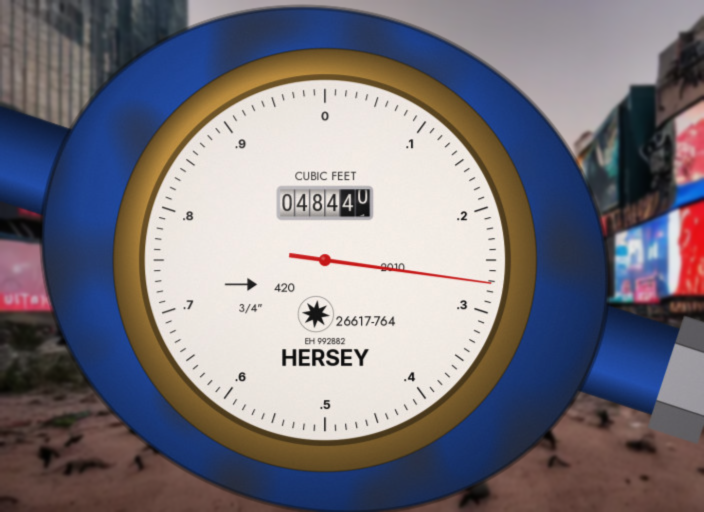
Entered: 48440.27 ft³
